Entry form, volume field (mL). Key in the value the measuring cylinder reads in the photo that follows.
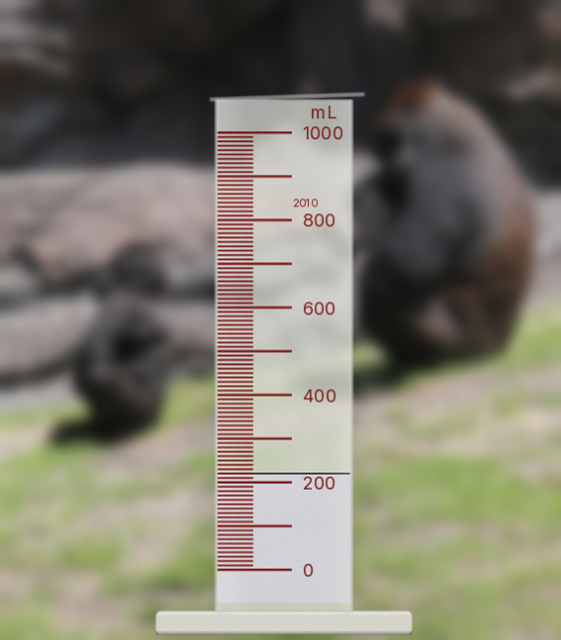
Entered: 220 mL
